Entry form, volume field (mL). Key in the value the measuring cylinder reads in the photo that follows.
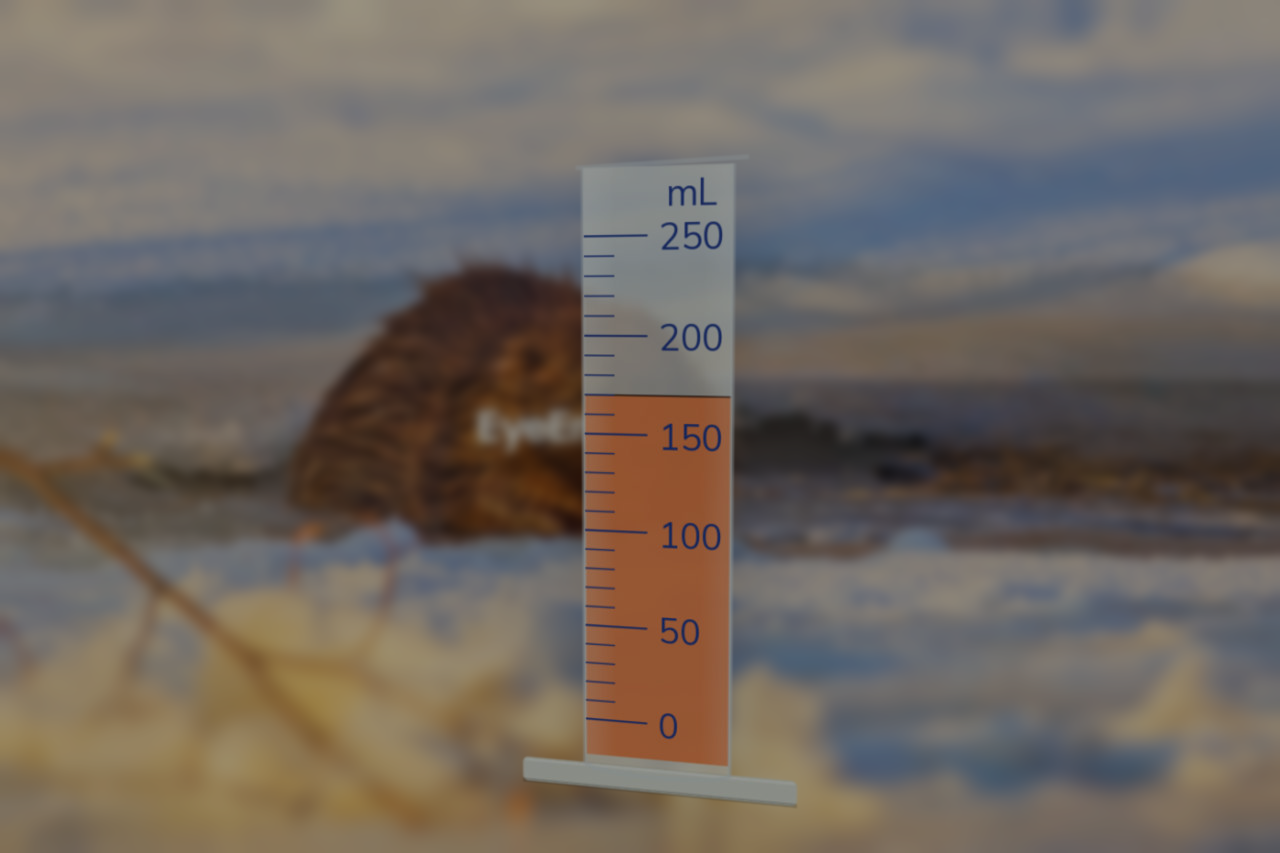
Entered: 170 mL
